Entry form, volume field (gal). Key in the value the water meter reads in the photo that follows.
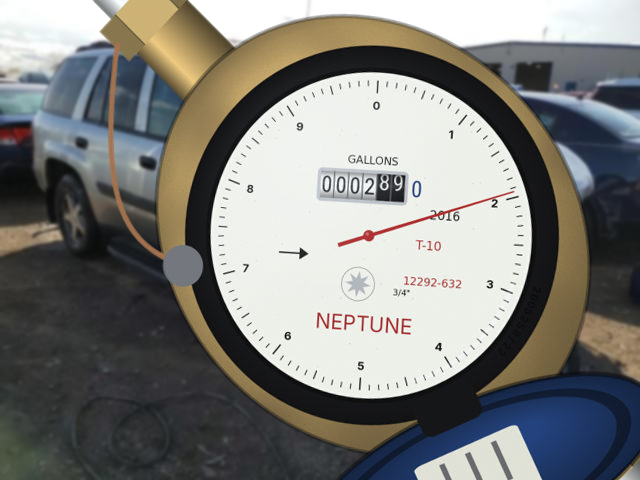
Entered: 2891.9 gal
